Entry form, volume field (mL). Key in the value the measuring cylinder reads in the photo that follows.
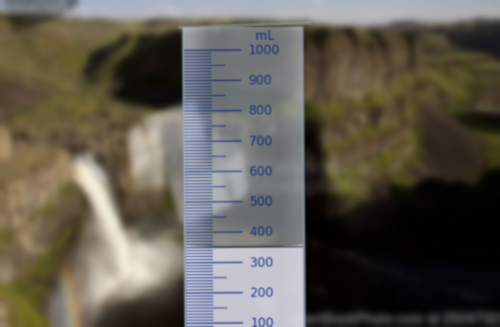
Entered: 350 mL
